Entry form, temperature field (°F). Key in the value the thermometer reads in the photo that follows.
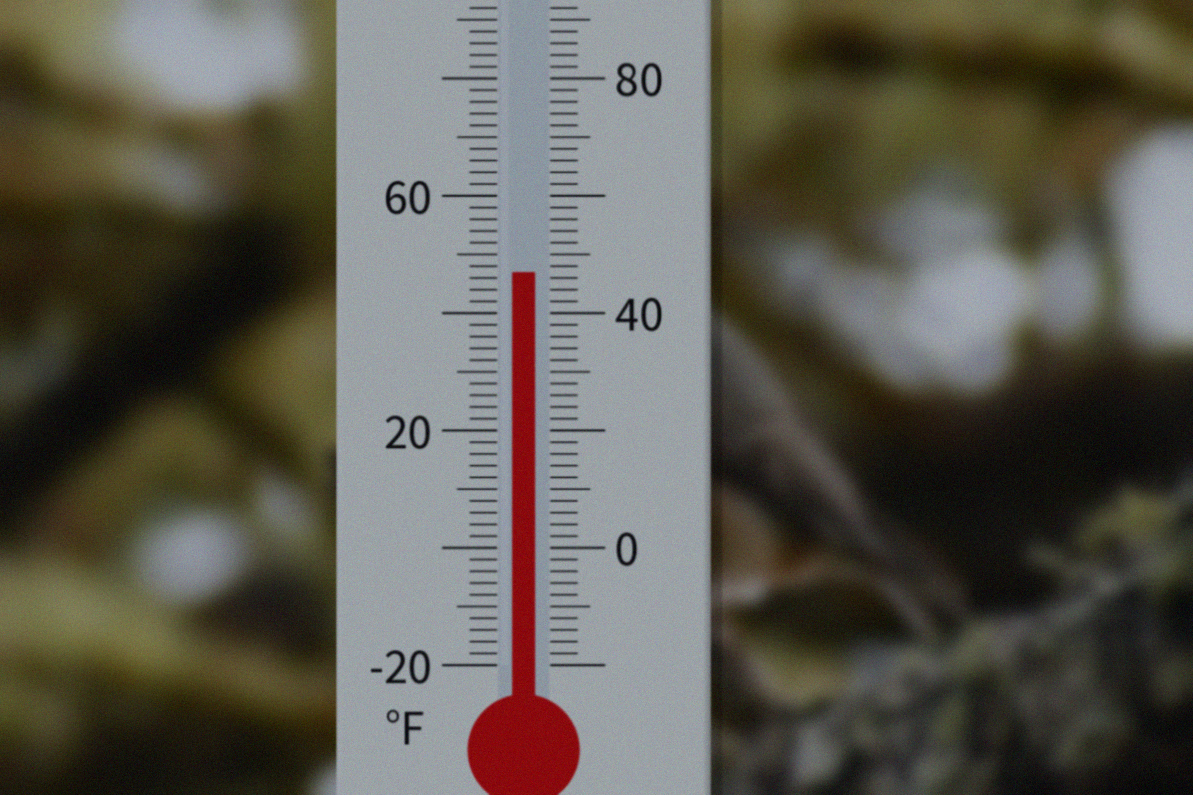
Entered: 47 °F
